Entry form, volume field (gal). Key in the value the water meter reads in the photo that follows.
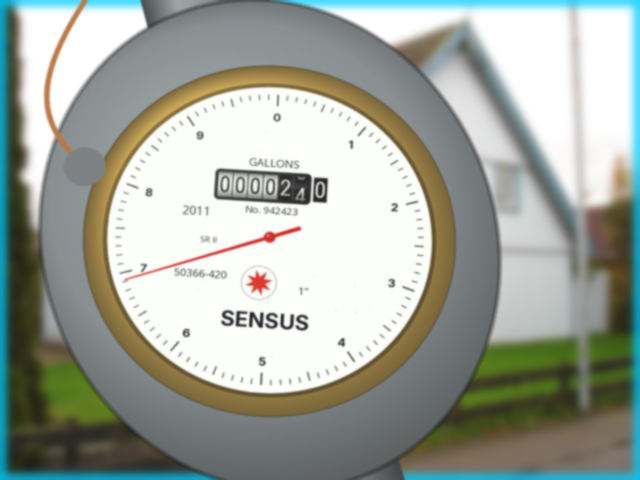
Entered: 236.9 gal
